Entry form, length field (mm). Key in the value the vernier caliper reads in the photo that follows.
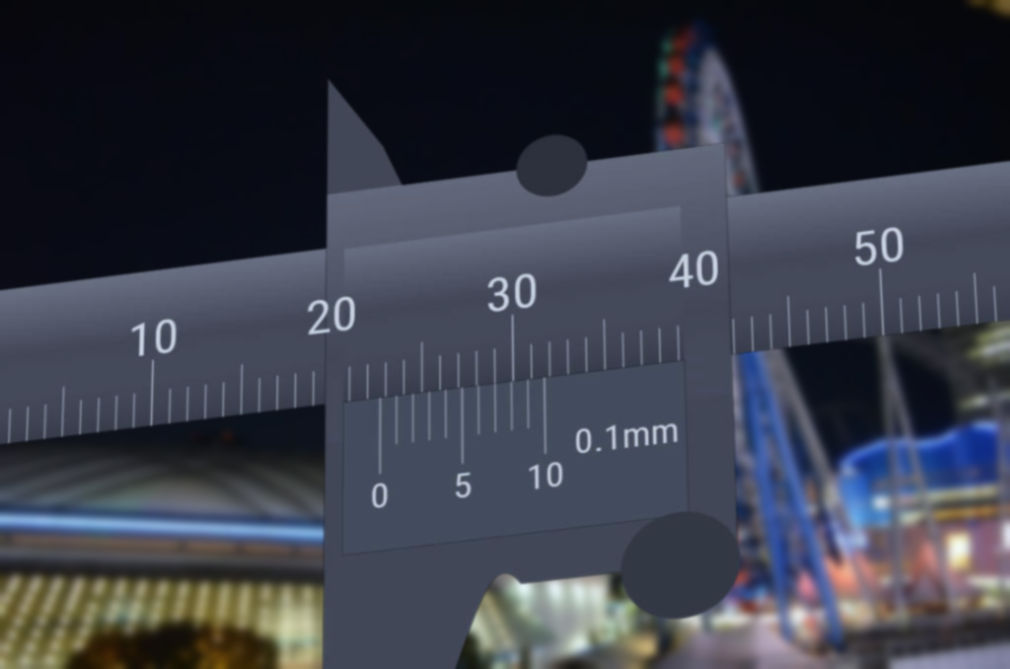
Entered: 22.7 mm
